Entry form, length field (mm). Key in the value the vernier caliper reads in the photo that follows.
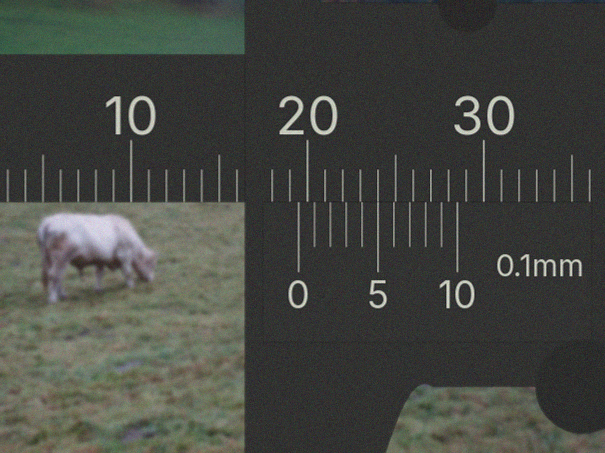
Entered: 19.5 mm
